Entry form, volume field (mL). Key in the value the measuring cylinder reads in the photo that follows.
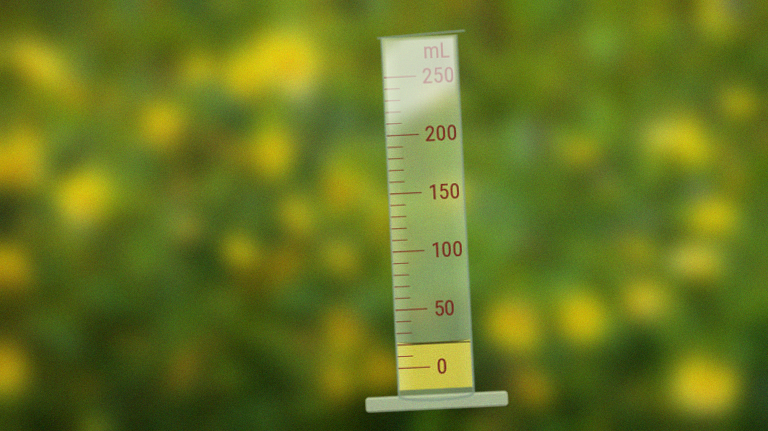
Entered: 20 mL
